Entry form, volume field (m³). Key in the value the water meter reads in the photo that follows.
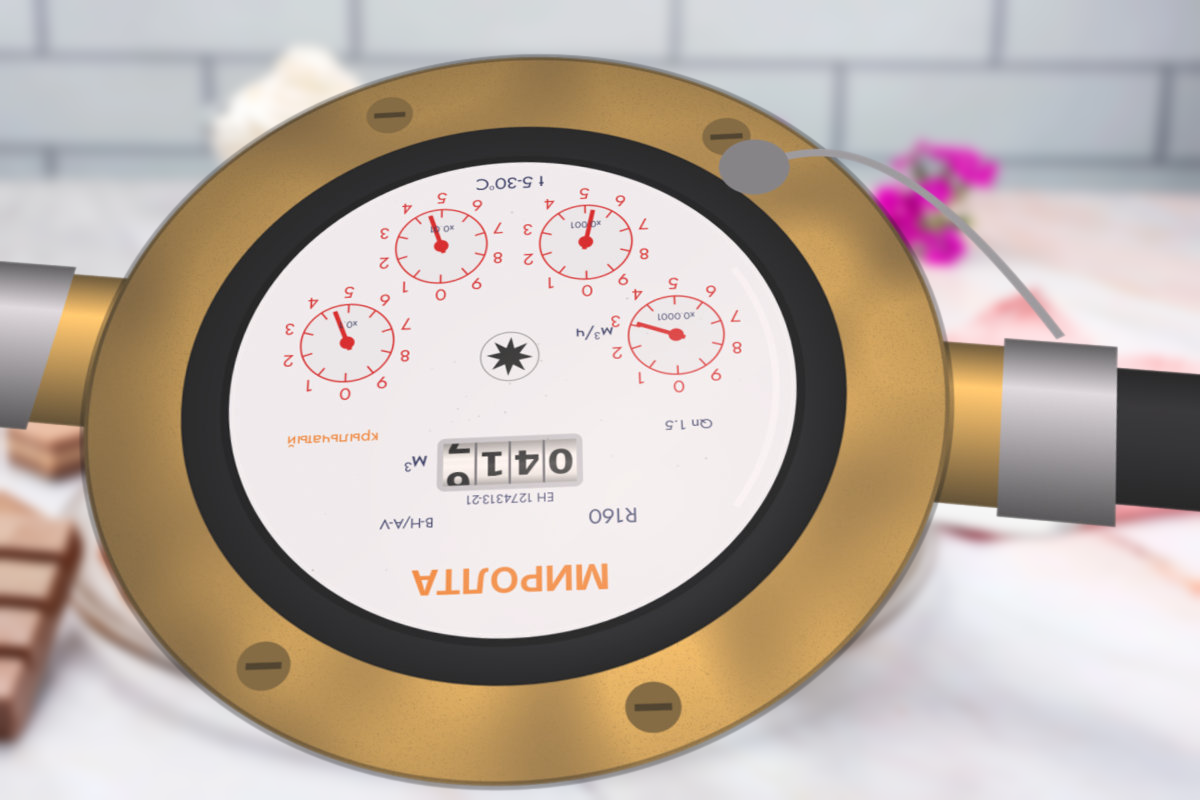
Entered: 416.4453 m³
